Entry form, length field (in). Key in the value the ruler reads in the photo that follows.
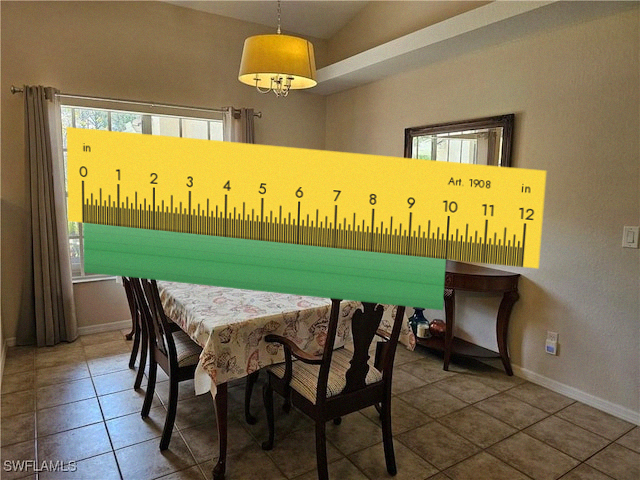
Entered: 10 in
